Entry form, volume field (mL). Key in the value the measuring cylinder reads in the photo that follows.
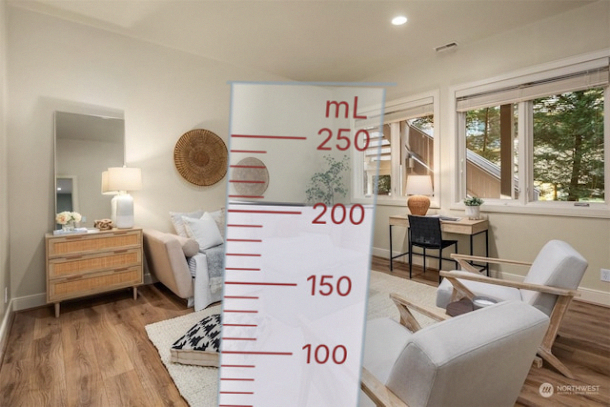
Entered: 205 mL
